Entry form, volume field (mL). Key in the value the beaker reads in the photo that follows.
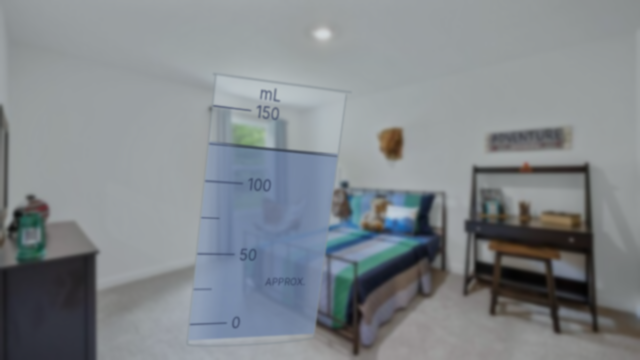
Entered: 125 mL
